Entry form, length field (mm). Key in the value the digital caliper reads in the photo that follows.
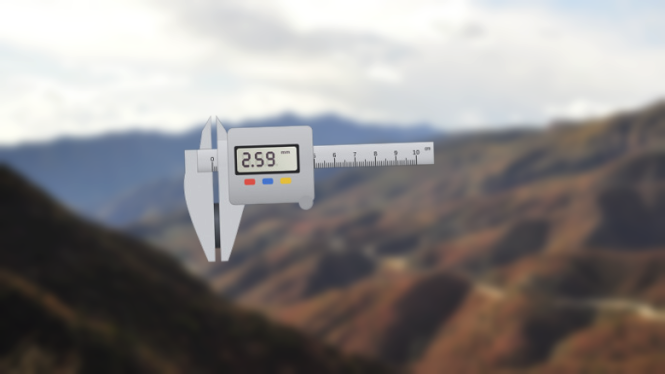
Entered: 2.59 mm
